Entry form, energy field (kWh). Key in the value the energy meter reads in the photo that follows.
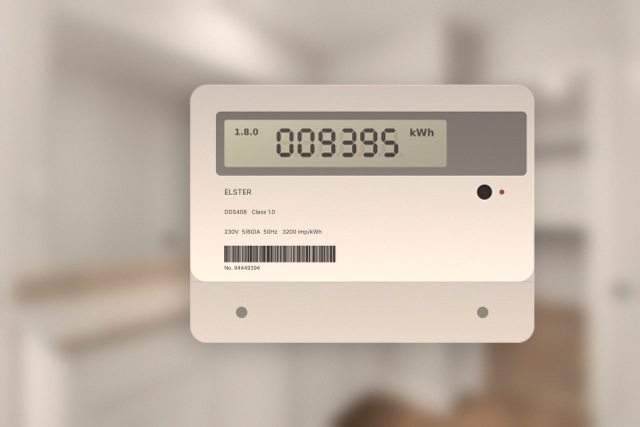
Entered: 9395 kWh
